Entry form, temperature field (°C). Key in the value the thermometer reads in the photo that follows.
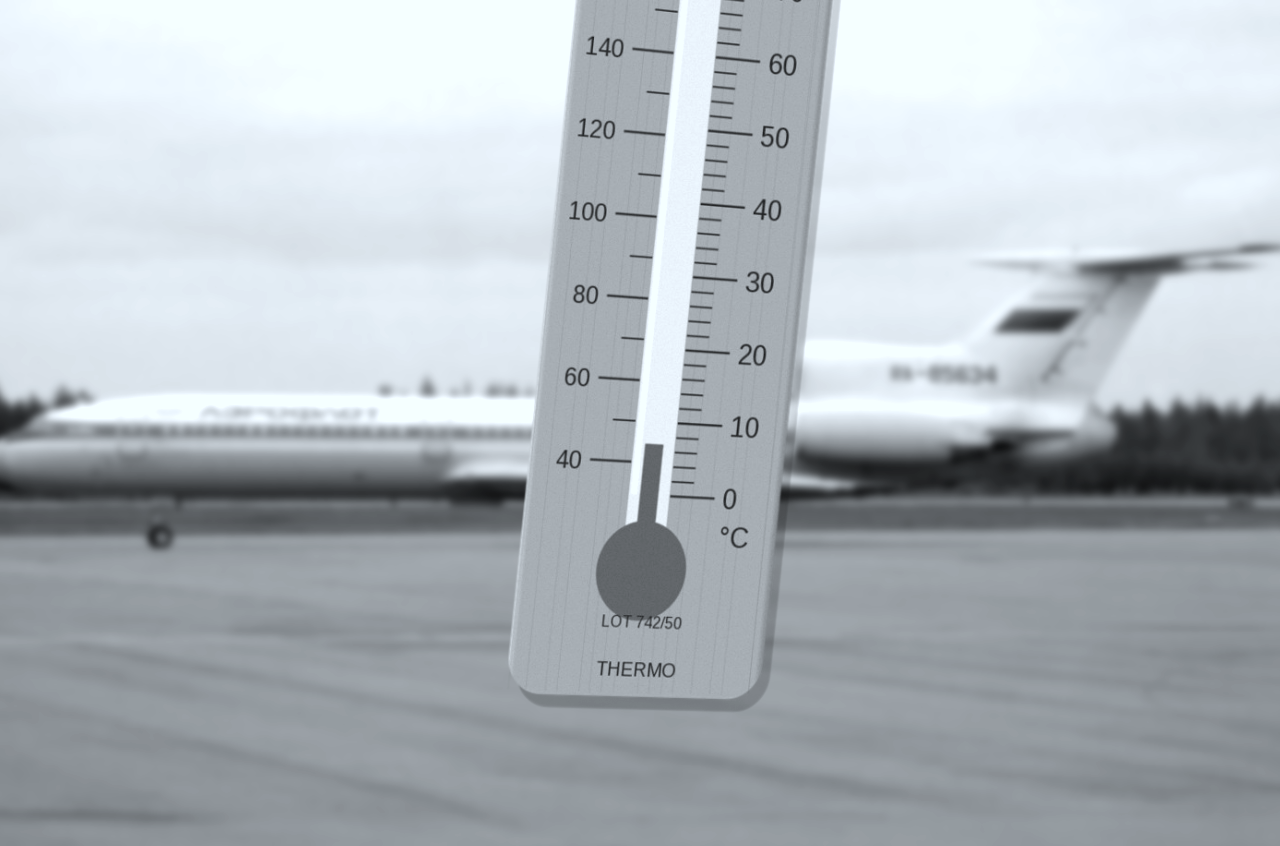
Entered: 7 °C
